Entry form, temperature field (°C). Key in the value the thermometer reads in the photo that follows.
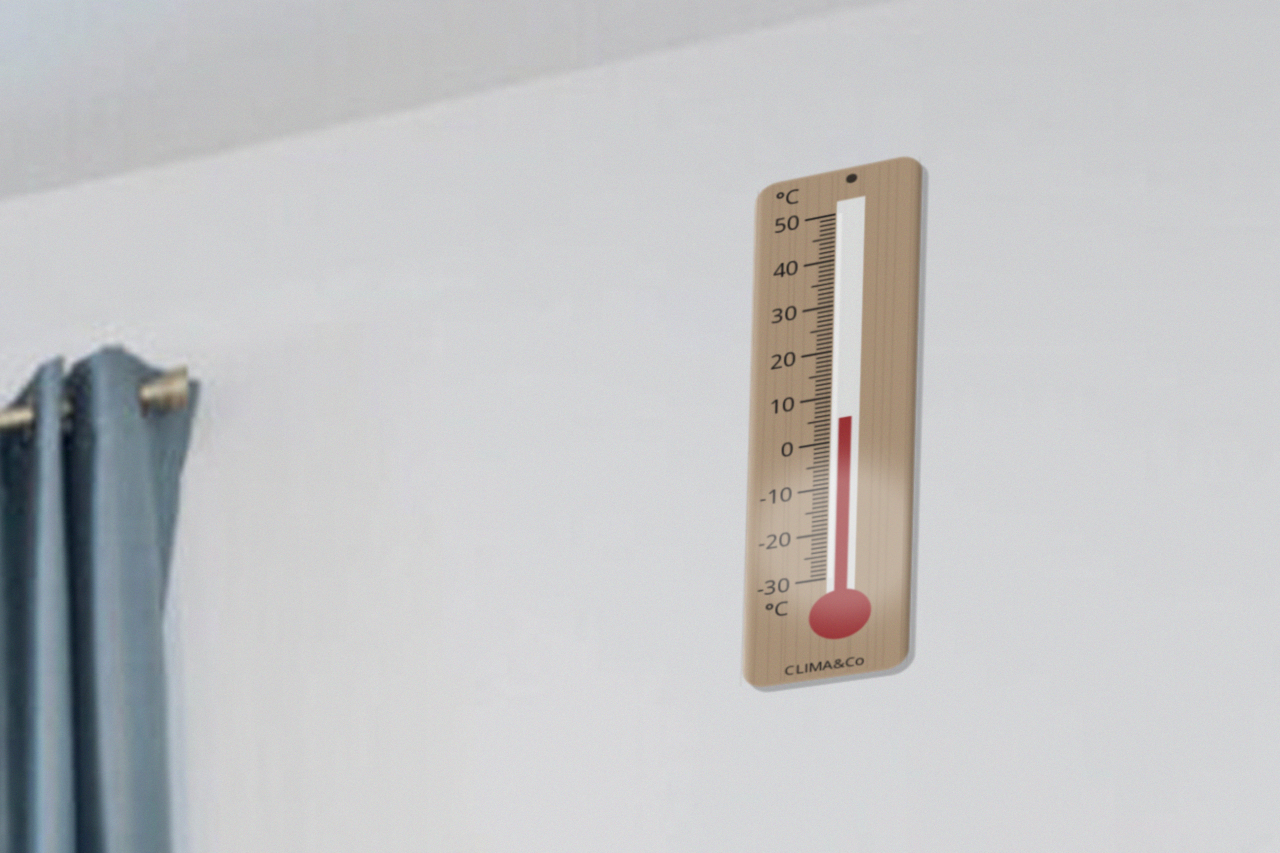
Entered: 5 °C
